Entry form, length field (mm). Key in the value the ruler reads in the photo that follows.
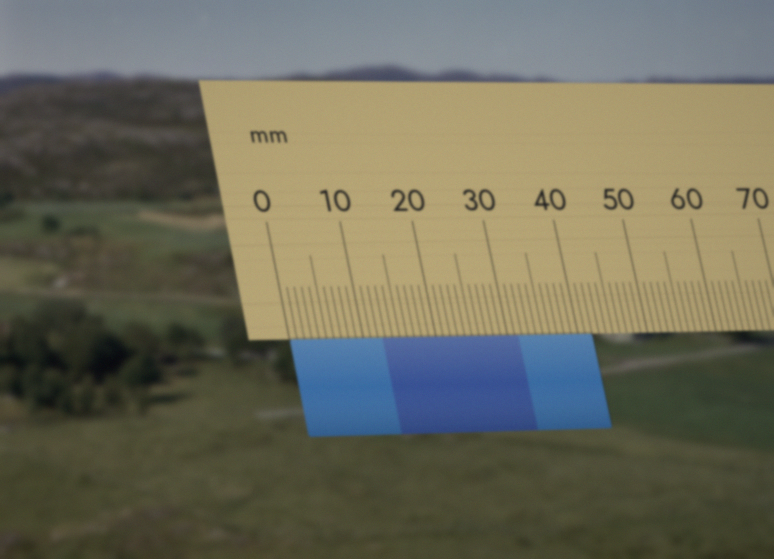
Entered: 42 mm
